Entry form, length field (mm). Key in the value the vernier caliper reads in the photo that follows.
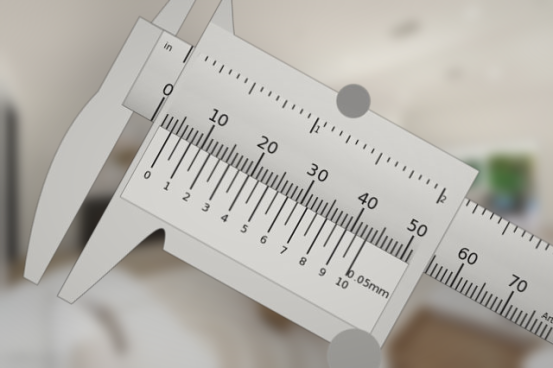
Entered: 4.0 mm
